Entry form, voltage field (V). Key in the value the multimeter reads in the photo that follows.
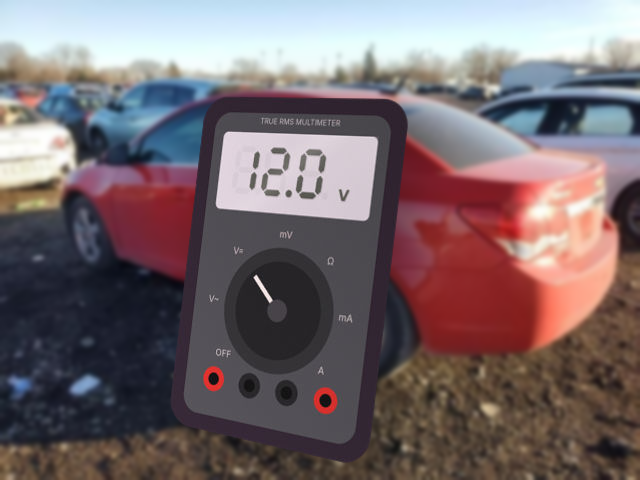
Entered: 12.0 V
